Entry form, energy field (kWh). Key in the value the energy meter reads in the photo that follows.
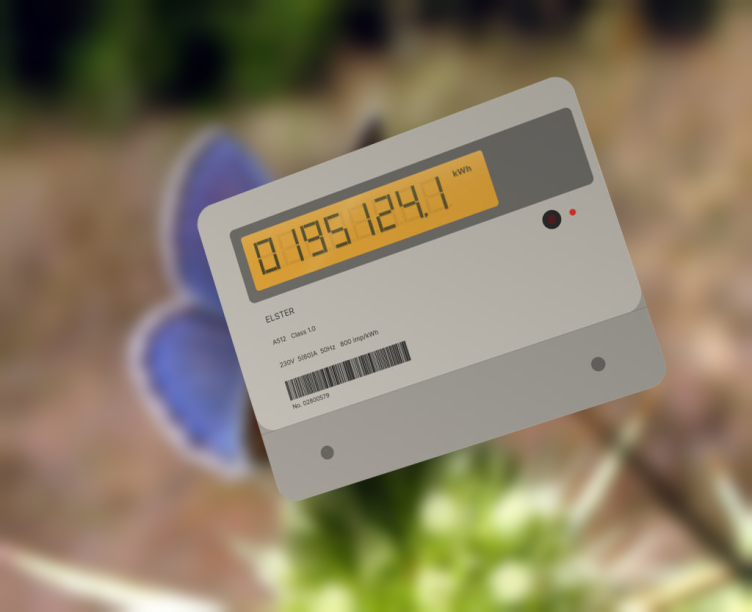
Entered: 195124.1 kWh
